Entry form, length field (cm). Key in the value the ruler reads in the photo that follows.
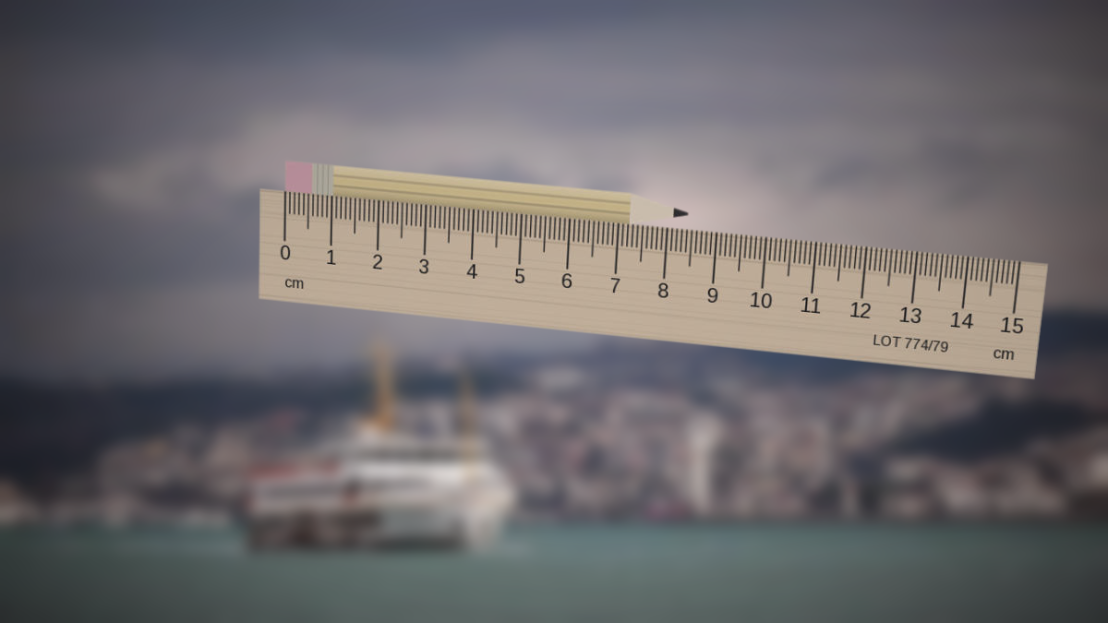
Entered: 8.4 cm
